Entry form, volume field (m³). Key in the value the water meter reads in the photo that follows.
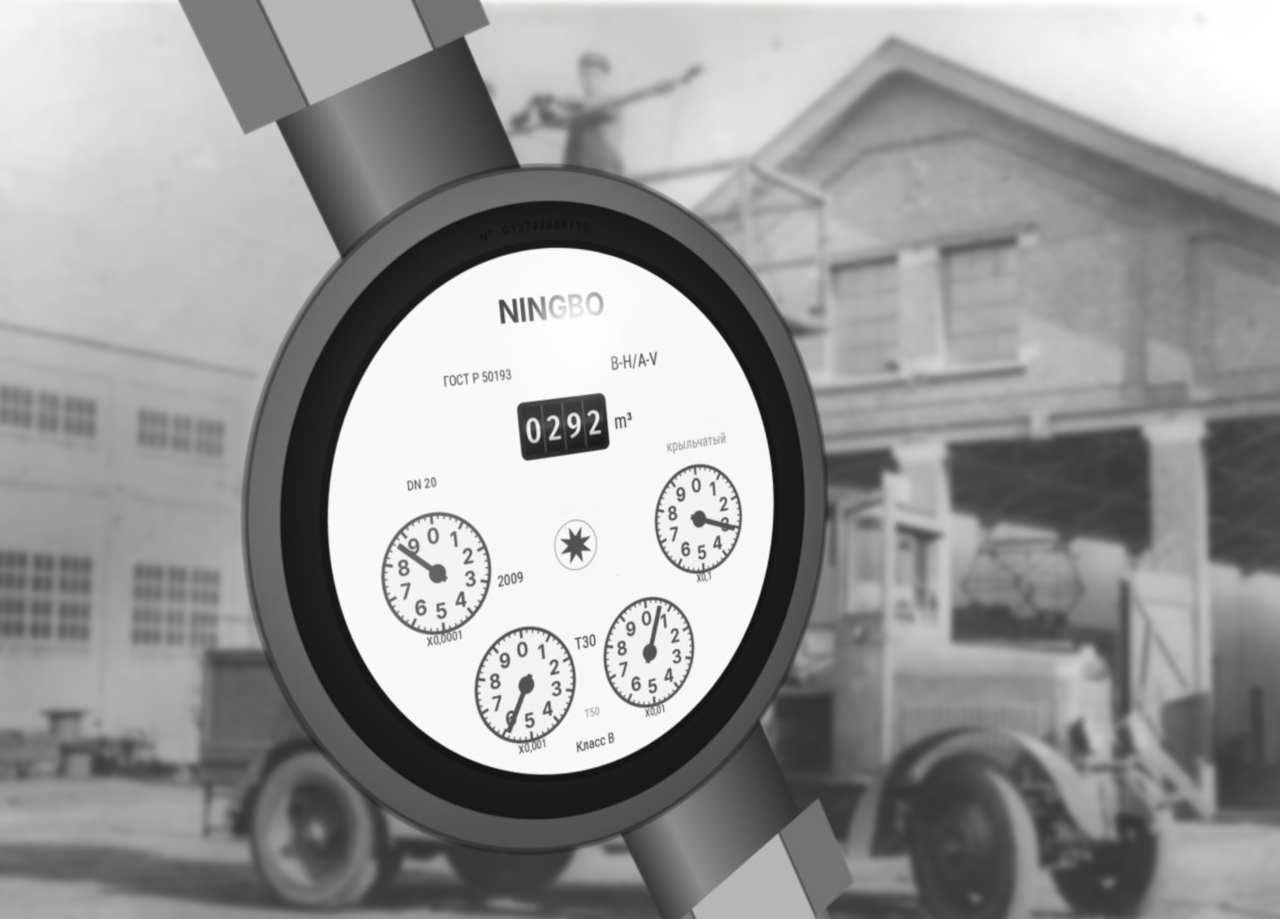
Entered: 292.3058 m³
